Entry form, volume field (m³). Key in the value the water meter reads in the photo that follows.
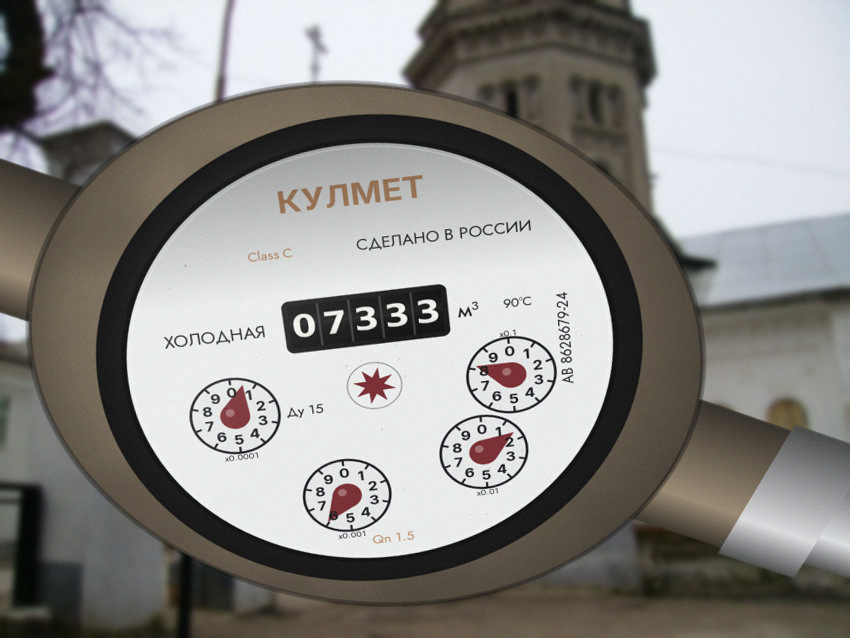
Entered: 7333.8160 m³
